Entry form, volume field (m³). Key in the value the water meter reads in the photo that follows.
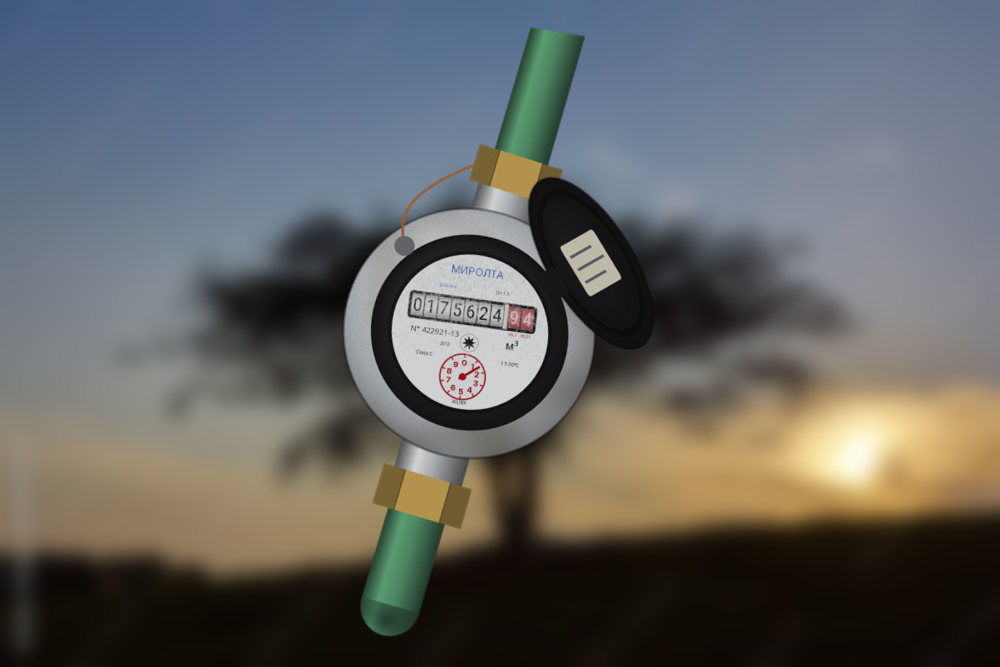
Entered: 175624.941 m³
